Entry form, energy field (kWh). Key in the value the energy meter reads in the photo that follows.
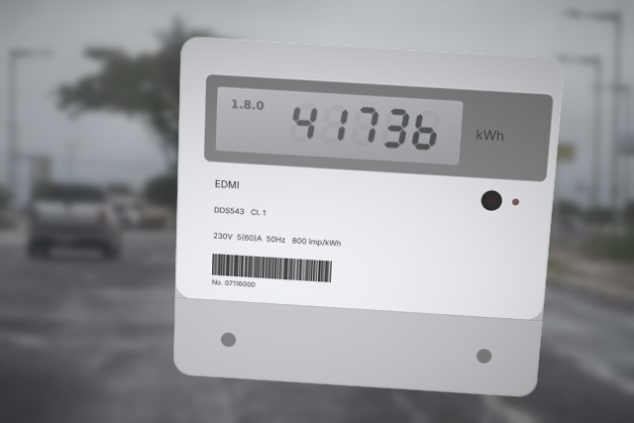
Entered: 41736 kWh
